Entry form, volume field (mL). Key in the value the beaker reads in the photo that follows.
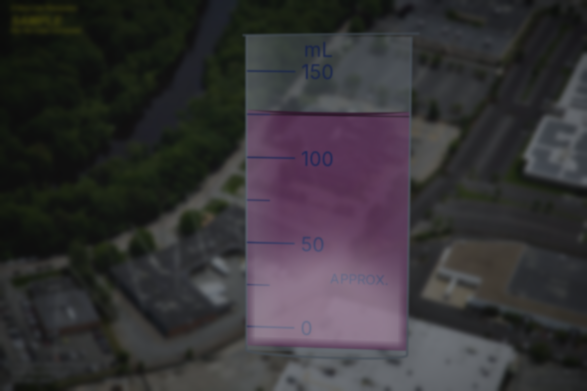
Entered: 125 mL
